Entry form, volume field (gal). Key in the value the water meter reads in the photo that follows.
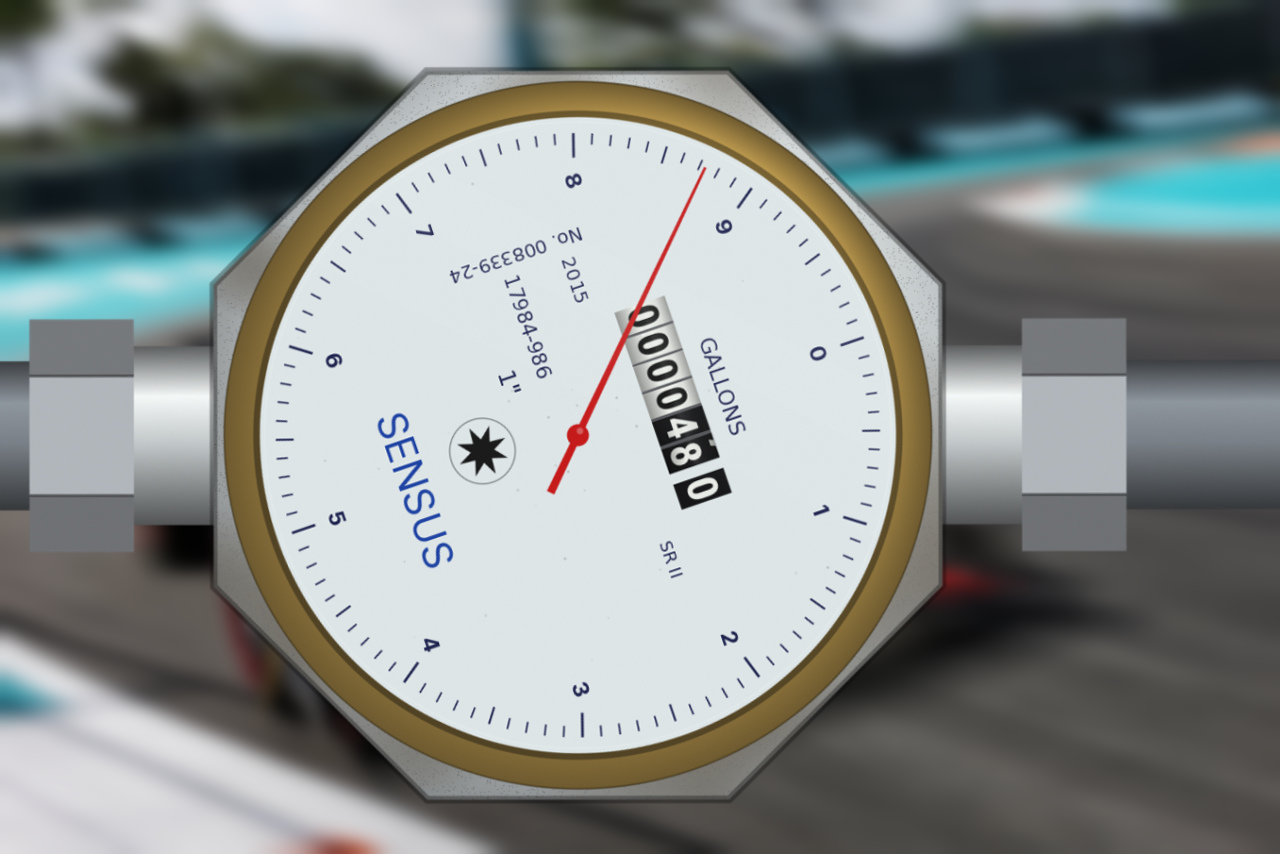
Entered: 478.7 gal
